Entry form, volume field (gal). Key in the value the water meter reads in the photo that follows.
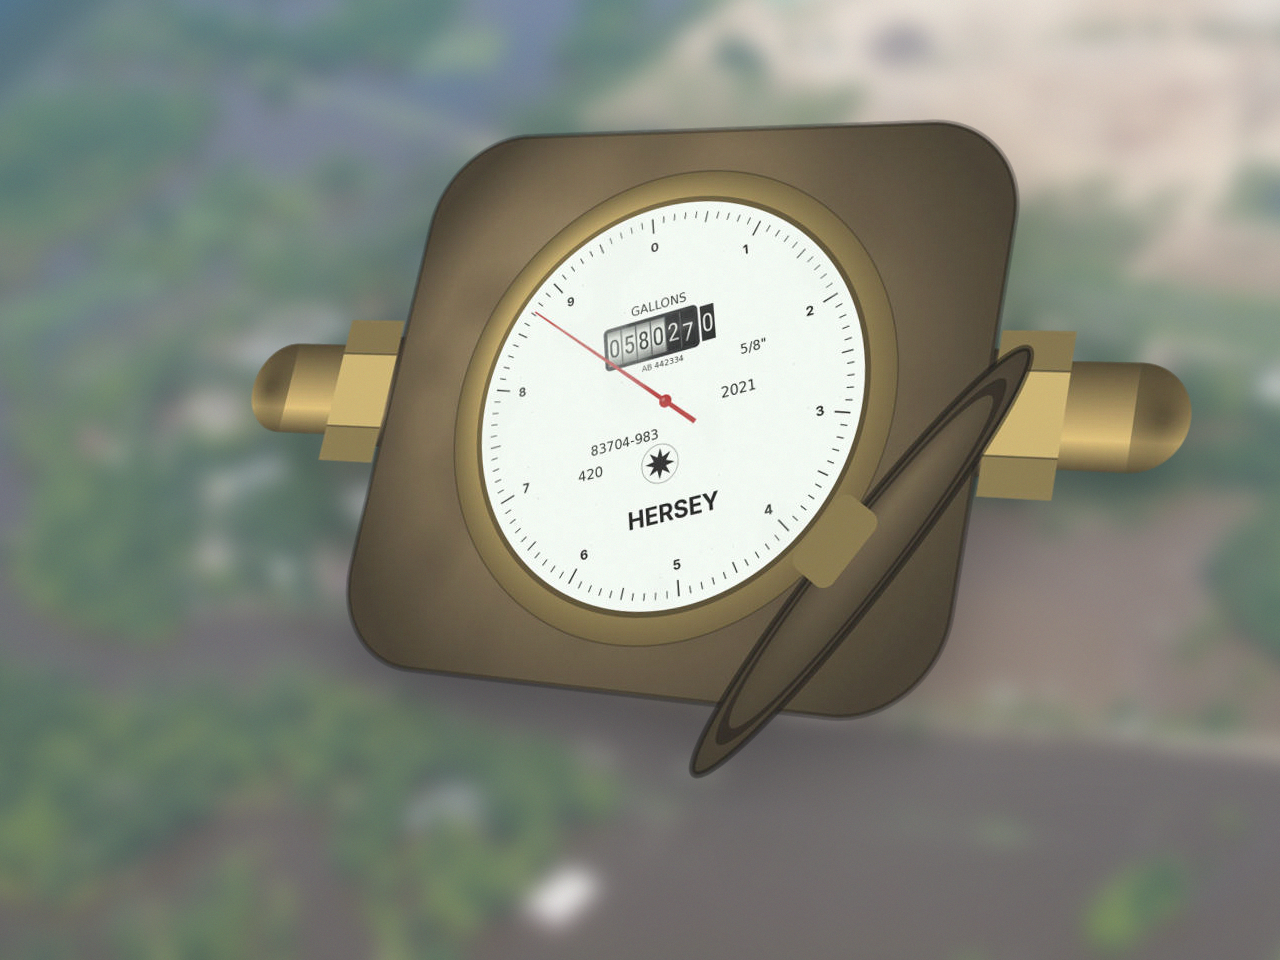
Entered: 580268.7 gal
